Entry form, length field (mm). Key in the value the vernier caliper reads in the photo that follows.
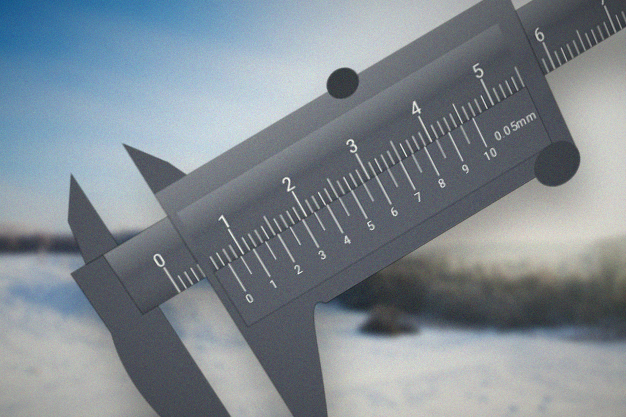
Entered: 7.6 mm
